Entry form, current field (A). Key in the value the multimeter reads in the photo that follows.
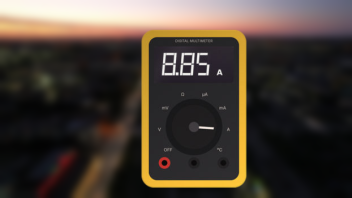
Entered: 8.85 A
